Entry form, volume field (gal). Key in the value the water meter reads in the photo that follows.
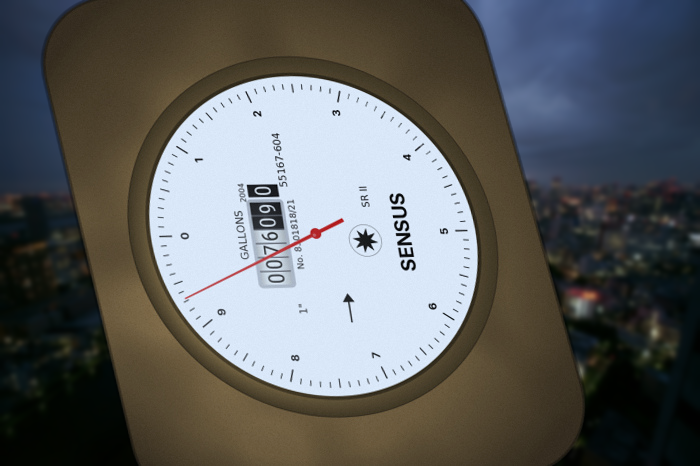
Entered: 76089.3 gal
